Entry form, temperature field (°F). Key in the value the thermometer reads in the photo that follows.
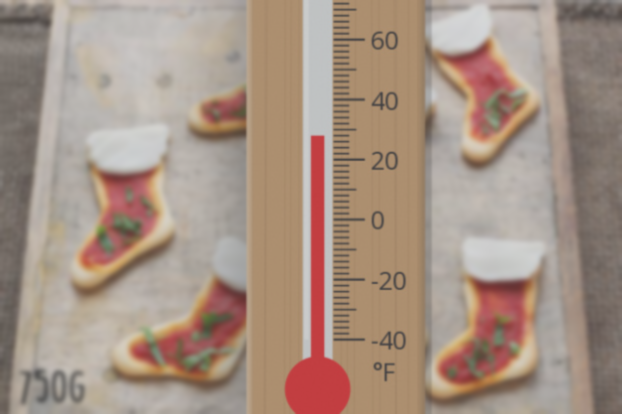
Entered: 28 °F
